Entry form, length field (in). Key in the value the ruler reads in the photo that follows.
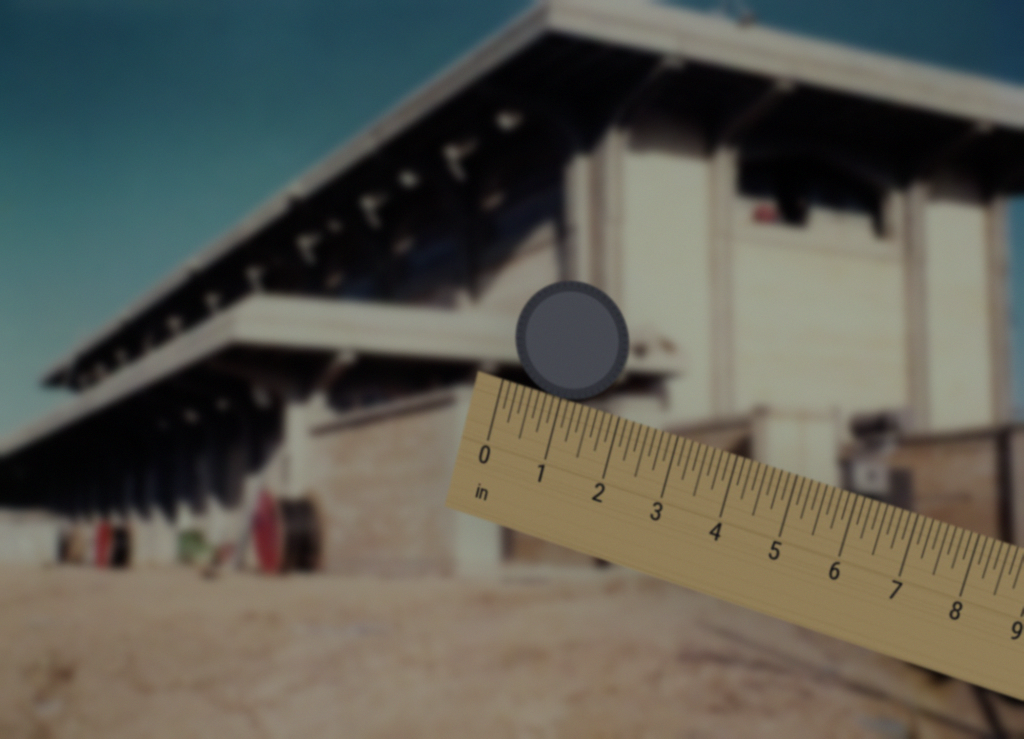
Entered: 1.875 in
